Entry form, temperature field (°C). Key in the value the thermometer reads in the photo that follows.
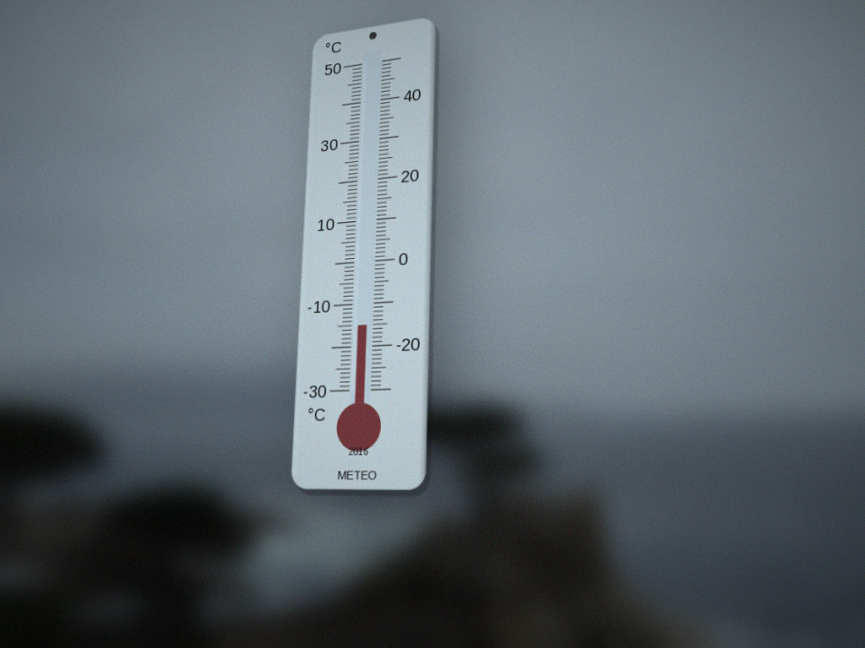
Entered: -15 °C
